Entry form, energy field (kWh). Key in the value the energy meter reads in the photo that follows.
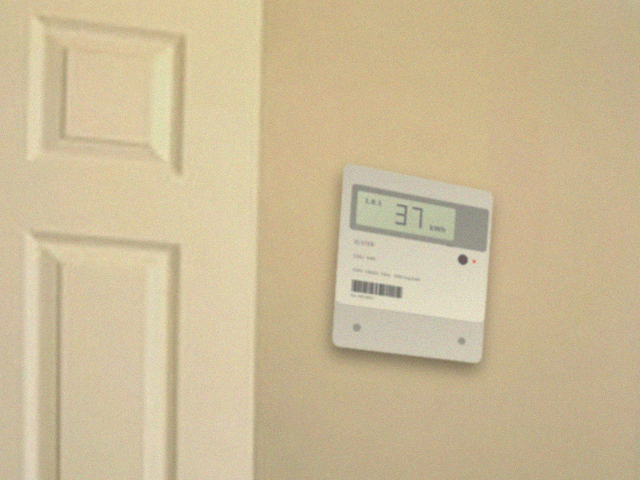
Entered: 37 kWh
